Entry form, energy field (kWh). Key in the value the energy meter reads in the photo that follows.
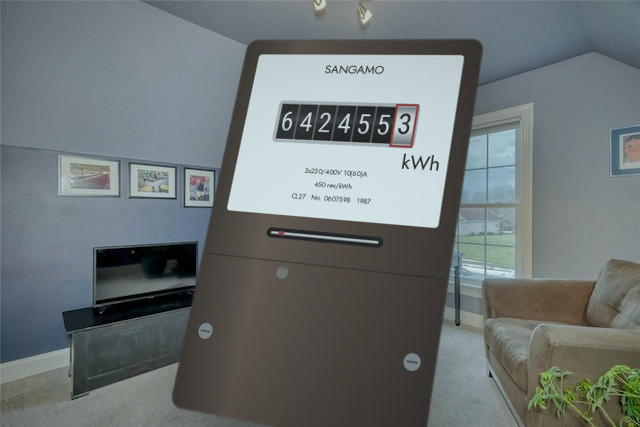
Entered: 642455.3 kWh
